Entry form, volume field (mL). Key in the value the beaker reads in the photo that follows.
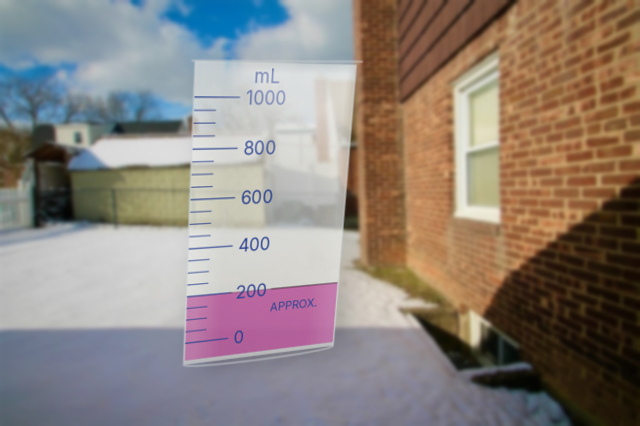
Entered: 200 mL
